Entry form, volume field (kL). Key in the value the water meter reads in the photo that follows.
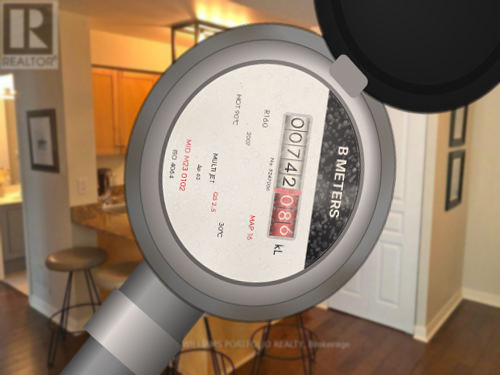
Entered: 742.086 kL
